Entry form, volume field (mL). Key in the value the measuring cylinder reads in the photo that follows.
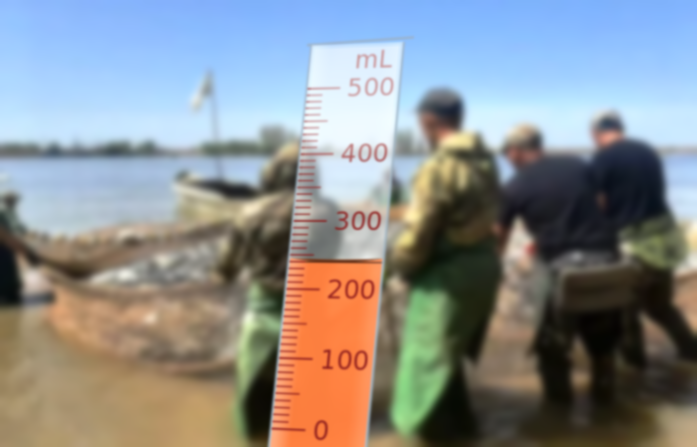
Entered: 240 mL
